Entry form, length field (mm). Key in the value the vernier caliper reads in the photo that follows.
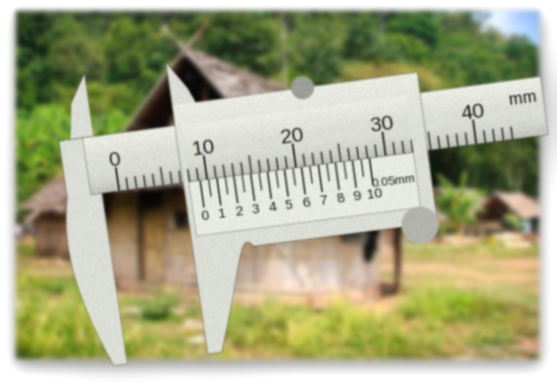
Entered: 9.2 mm
